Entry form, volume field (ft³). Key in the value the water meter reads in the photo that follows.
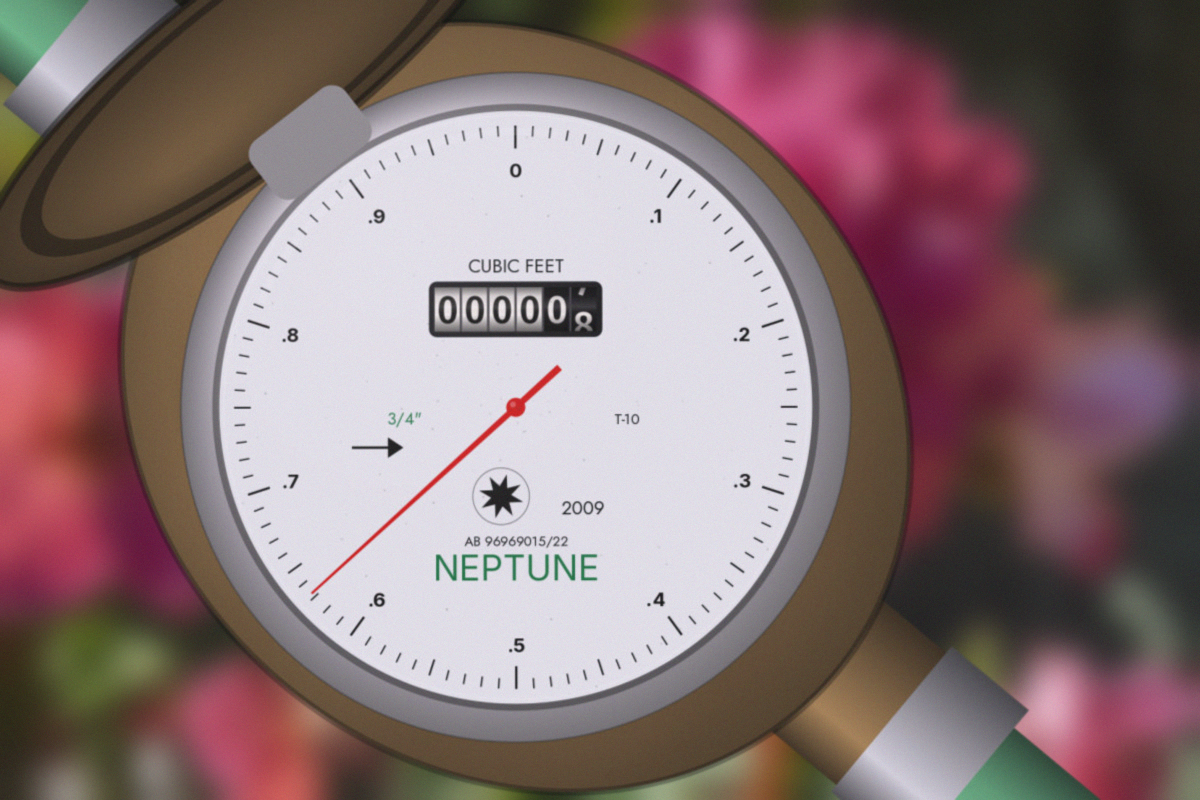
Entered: 7.63 ft³
